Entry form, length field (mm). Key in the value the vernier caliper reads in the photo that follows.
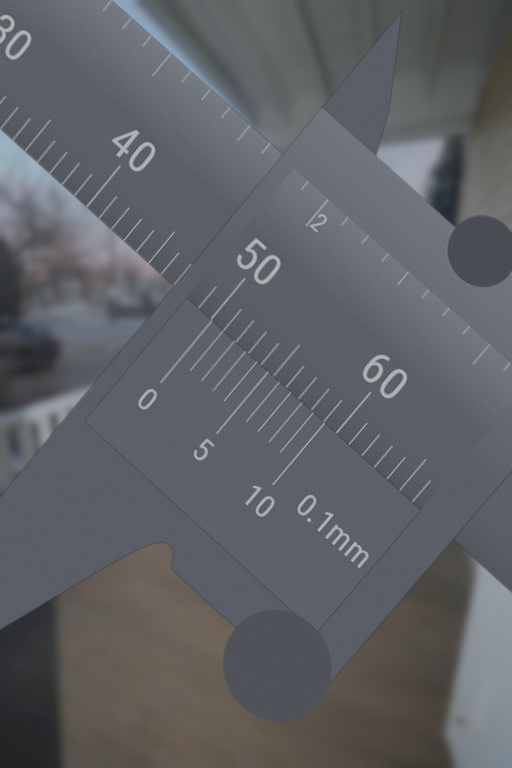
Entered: 50.1 mm
